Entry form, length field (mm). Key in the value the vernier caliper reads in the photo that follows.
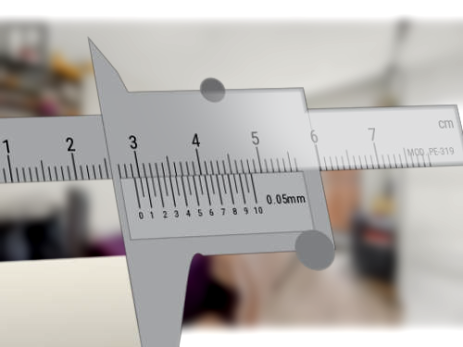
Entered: 29.2 mm
